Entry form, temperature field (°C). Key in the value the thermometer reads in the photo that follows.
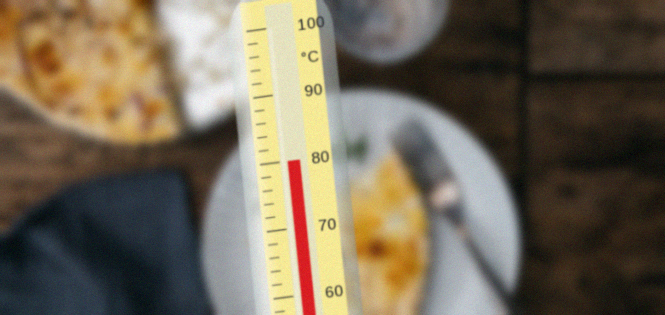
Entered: 80 °C
